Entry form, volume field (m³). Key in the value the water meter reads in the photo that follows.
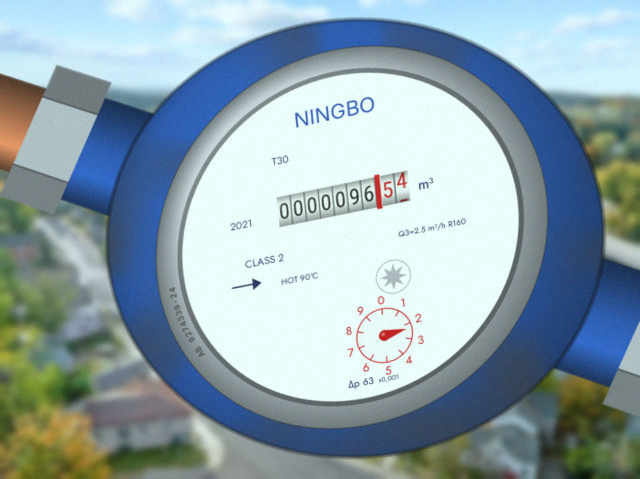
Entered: 96.542 m³
